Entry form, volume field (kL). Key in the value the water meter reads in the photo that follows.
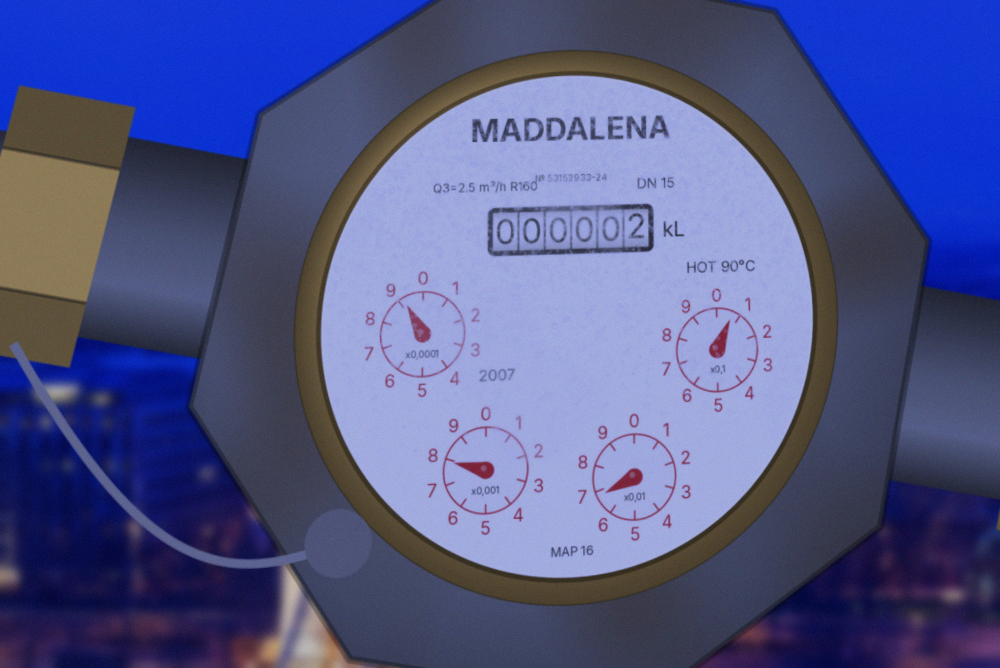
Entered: 2.0679 kL
